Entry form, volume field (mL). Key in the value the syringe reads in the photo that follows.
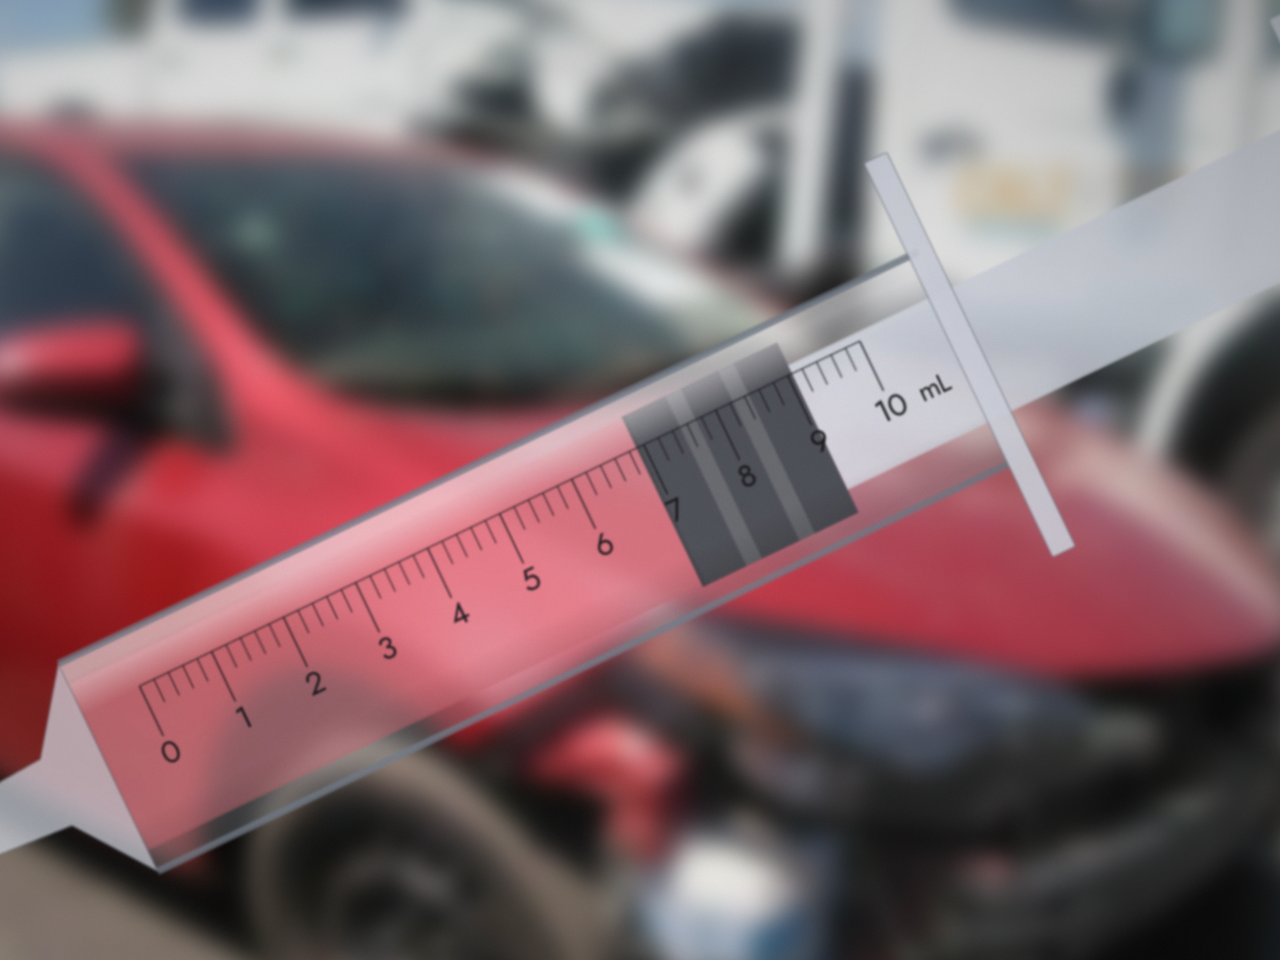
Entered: 6.9 mL
